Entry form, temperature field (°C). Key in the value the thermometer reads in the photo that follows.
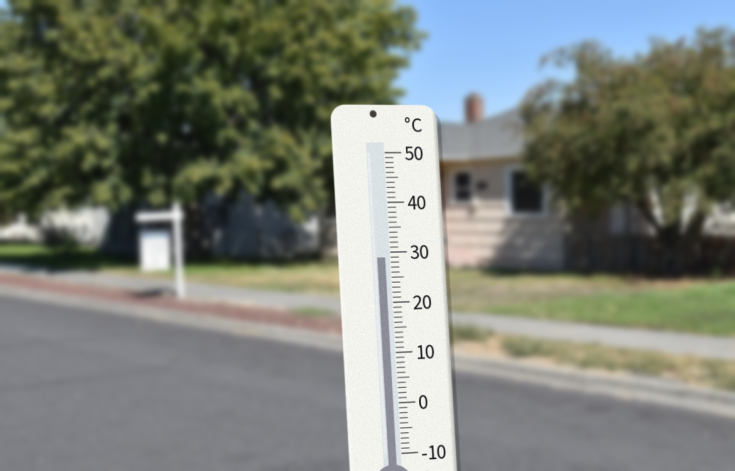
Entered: 29 °C
